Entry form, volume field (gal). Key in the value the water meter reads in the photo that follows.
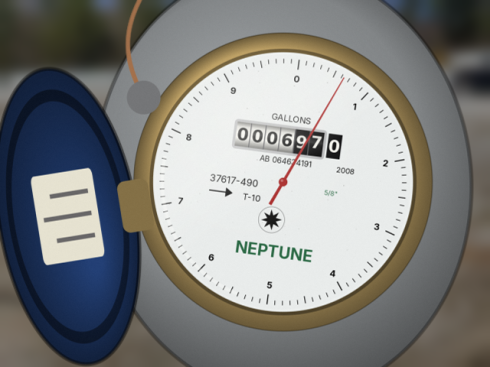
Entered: 6970.6 gal
